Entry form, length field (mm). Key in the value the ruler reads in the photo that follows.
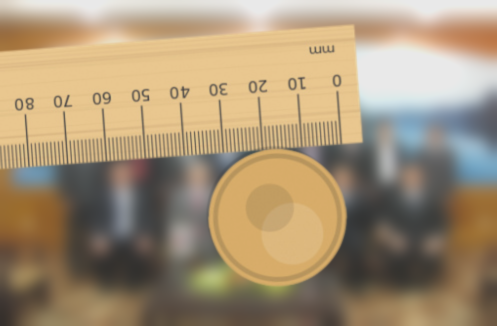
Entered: 35 mm
